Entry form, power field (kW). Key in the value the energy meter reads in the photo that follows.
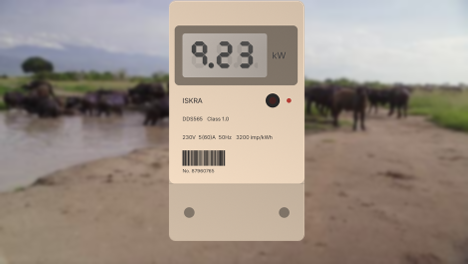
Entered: 9.23 kW
